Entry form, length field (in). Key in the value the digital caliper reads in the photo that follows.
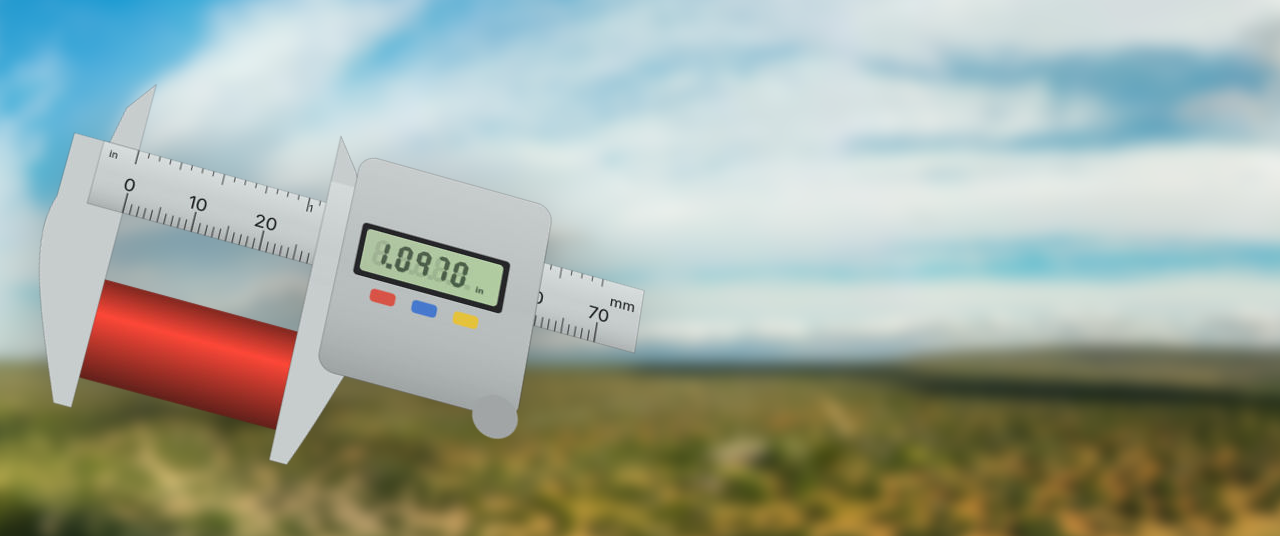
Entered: 1.0970 in
